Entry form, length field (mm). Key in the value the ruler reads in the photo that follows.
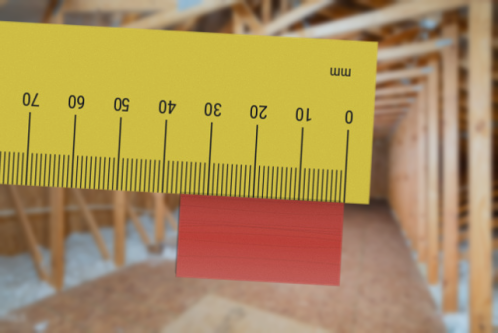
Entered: 36 mm
